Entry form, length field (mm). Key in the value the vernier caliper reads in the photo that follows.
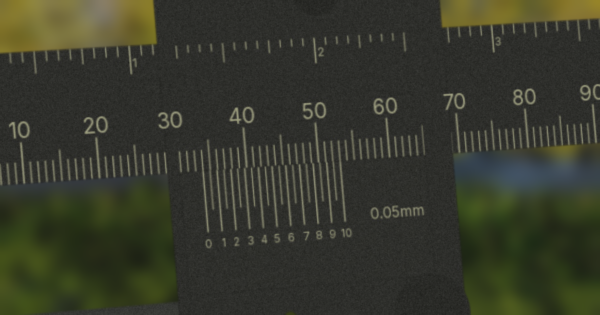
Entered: 34.0 mm
